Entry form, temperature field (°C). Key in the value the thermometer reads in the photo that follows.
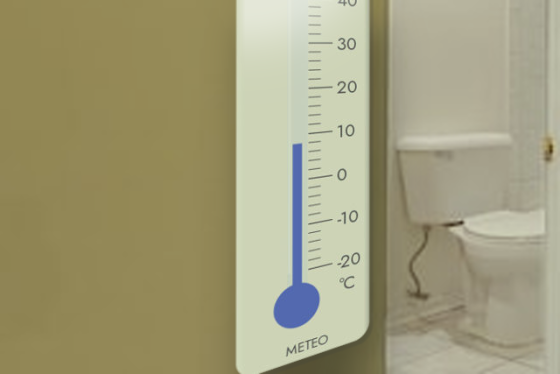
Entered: 8 °C
